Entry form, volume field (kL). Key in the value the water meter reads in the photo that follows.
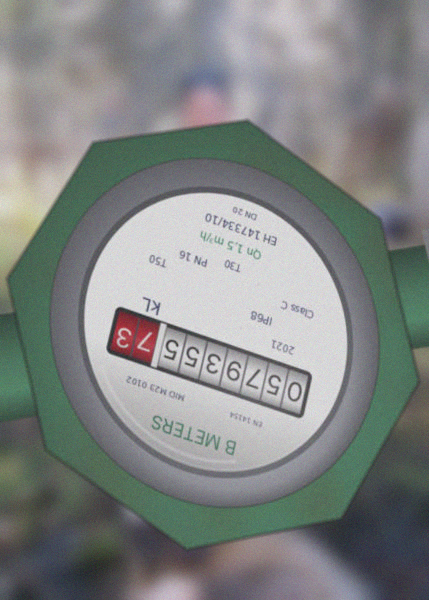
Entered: 579355.73 kL
